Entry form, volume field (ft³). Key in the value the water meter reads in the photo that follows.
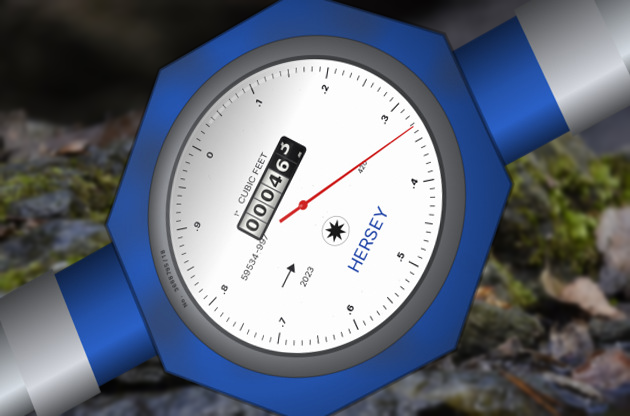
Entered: 463.33 ft³
